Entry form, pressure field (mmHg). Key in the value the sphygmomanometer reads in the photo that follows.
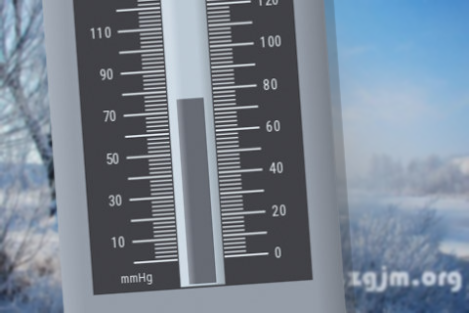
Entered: 76 mmHg
